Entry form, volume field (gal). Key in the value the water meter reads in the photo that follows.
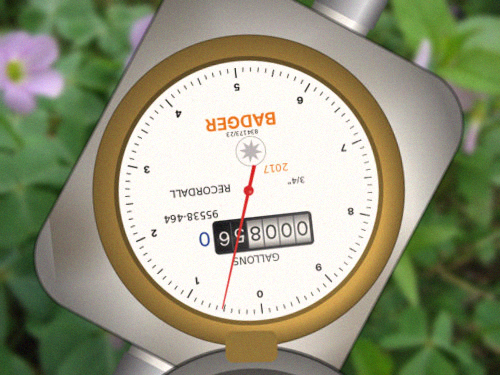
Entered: 8560.5 gal
